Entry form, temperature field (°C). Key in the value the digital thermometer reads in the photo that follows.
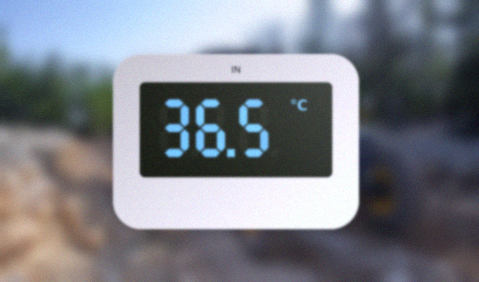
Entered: 36.5 °C
